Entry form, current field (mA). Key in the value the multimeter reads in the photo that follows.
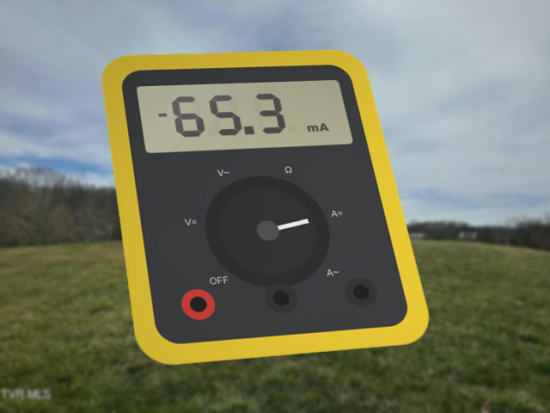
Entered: -65.3 mA
